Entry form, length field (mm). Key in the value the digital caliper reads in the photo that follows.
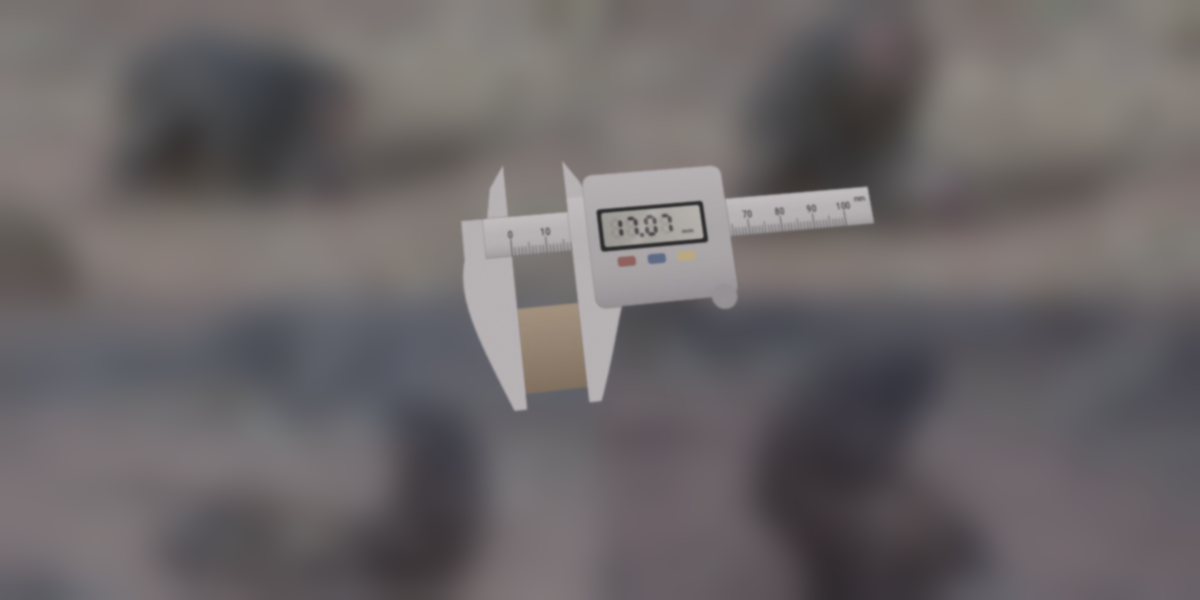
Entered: 17.07 mm
